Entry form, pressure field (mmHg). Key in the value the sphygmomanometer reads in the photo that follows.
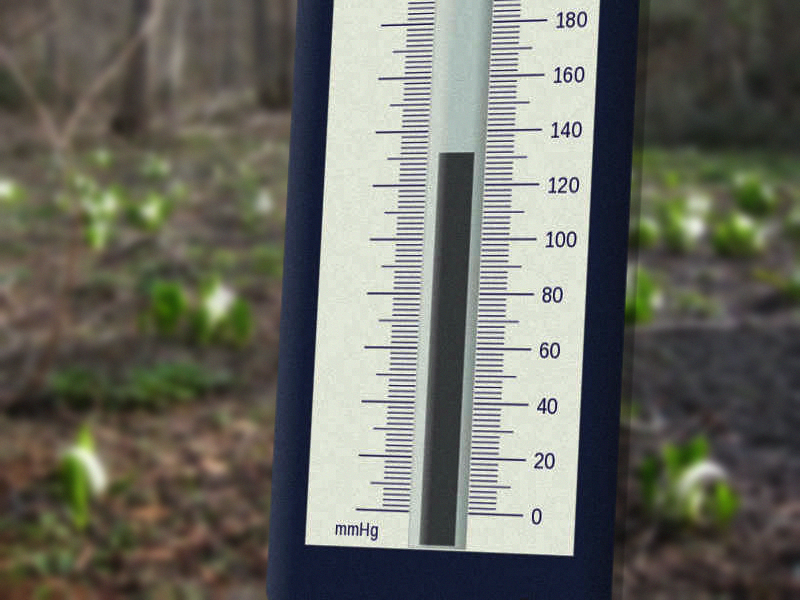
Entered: 132 mmHg
